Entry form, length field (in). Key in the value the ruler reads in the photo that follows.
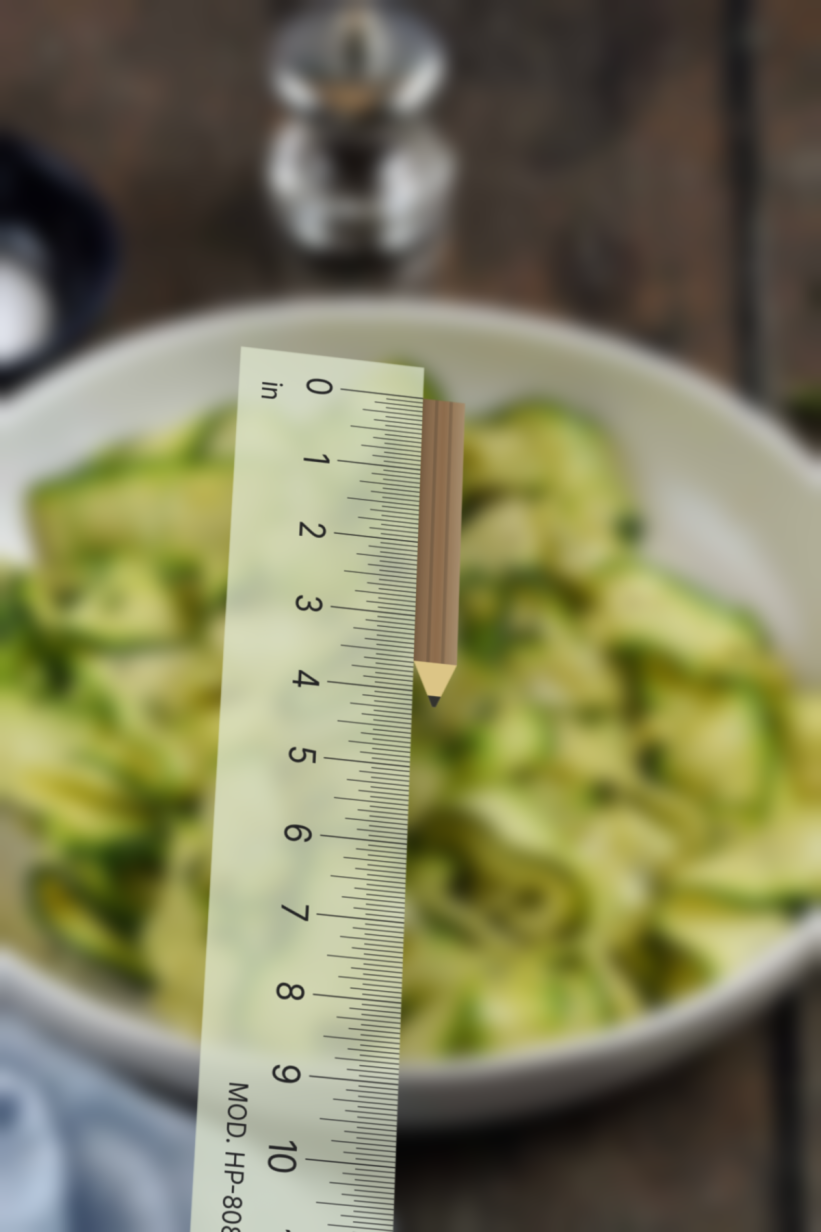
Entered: 4.1875 in
